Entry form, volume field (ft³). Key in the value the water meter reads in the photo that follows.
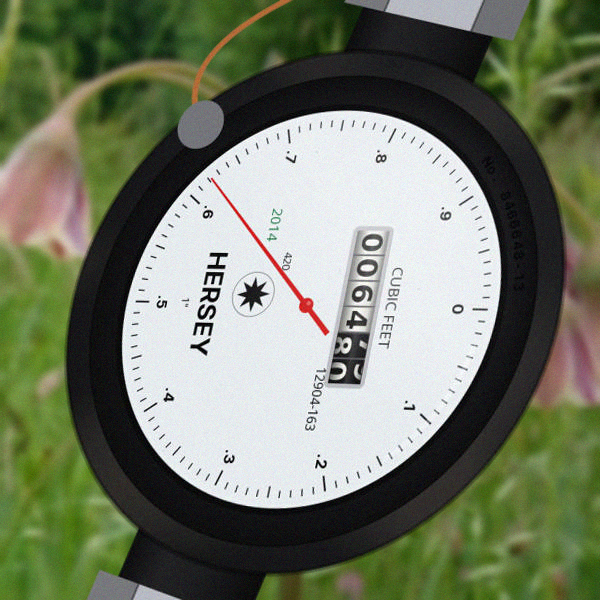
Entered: 6479.62 ft³
